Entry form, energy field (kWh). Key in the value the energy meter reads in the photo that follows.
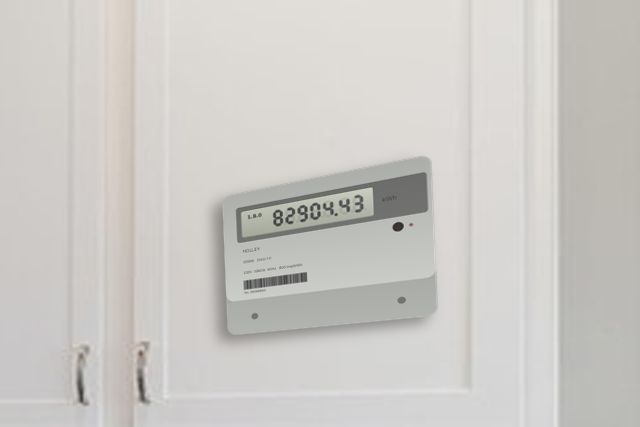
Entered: 82904.43 kWh
